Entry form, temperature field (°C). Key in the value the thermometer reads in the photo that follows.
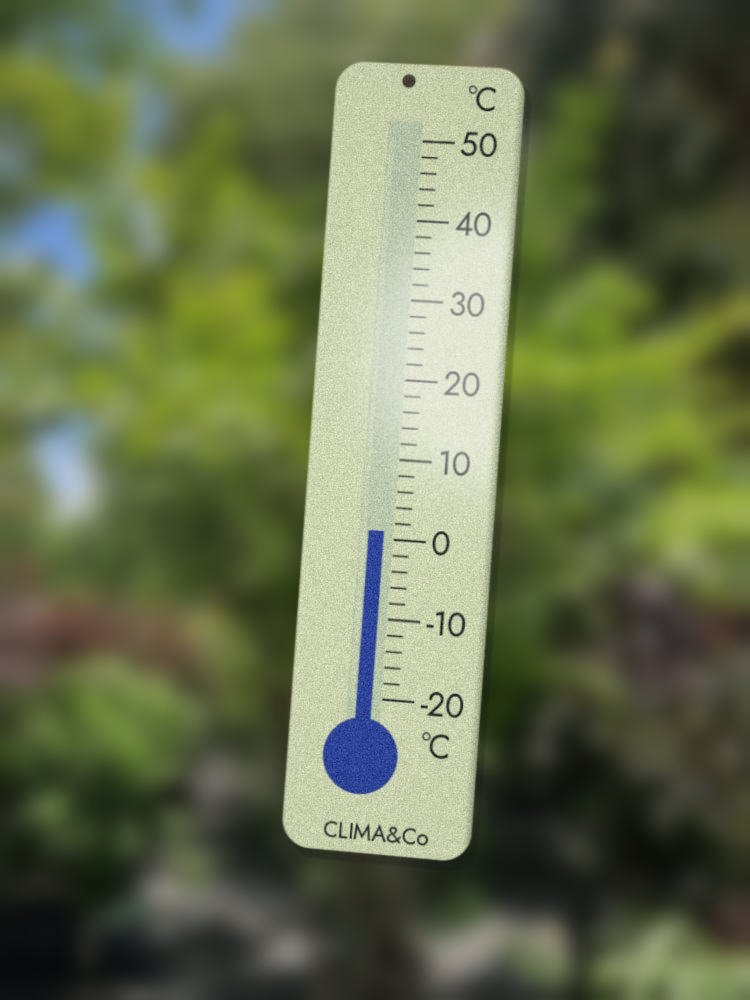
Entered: 1 °C
